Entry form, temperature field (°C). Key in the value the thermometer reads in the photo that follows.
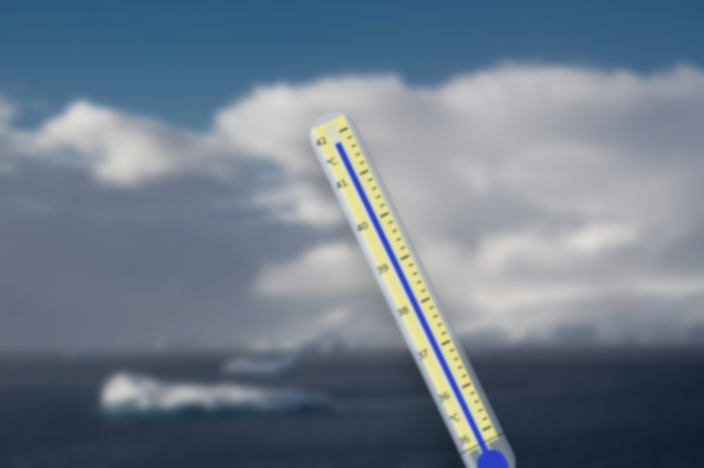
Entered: 41.8 °C
